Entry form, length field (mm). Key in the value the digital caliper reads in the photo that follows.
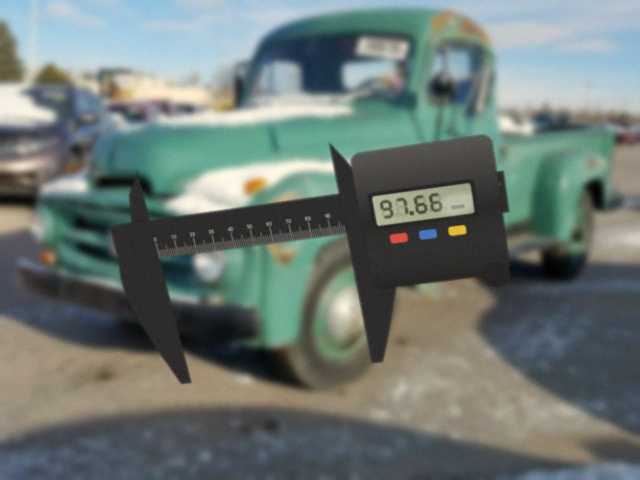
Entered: 97.66 mm
